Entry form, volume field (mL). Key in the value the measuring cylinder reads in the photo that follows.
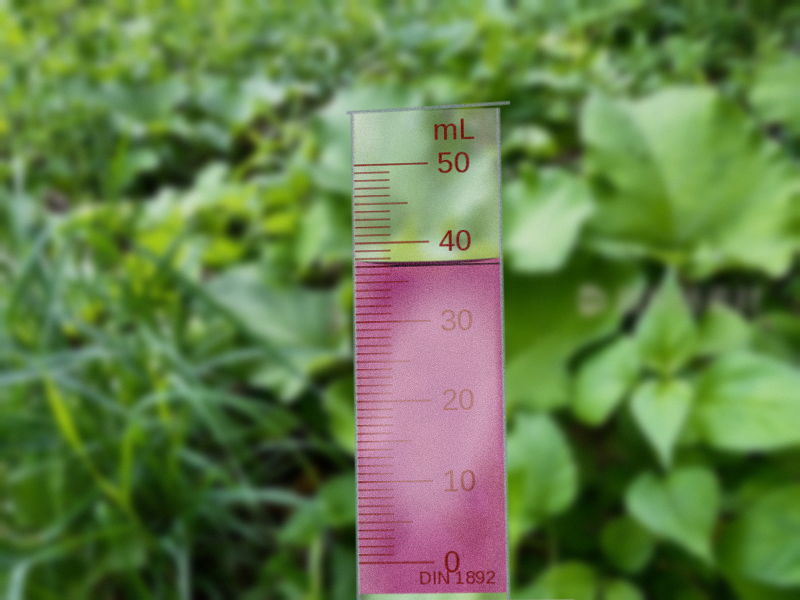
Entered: 37 mL
